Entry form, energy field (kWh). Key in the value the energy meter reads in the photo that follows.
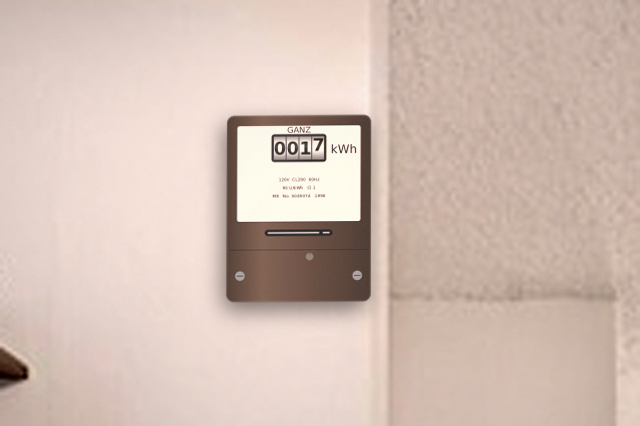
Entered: 17 kWh
